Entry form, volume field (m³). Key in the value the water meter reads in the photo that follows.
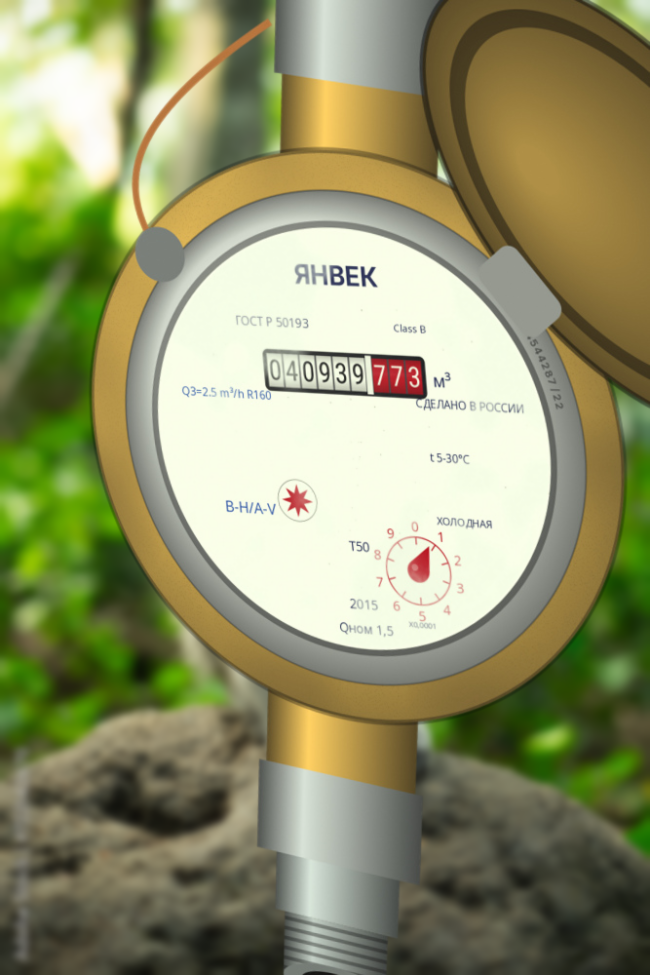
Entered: 40939.7730 m³
